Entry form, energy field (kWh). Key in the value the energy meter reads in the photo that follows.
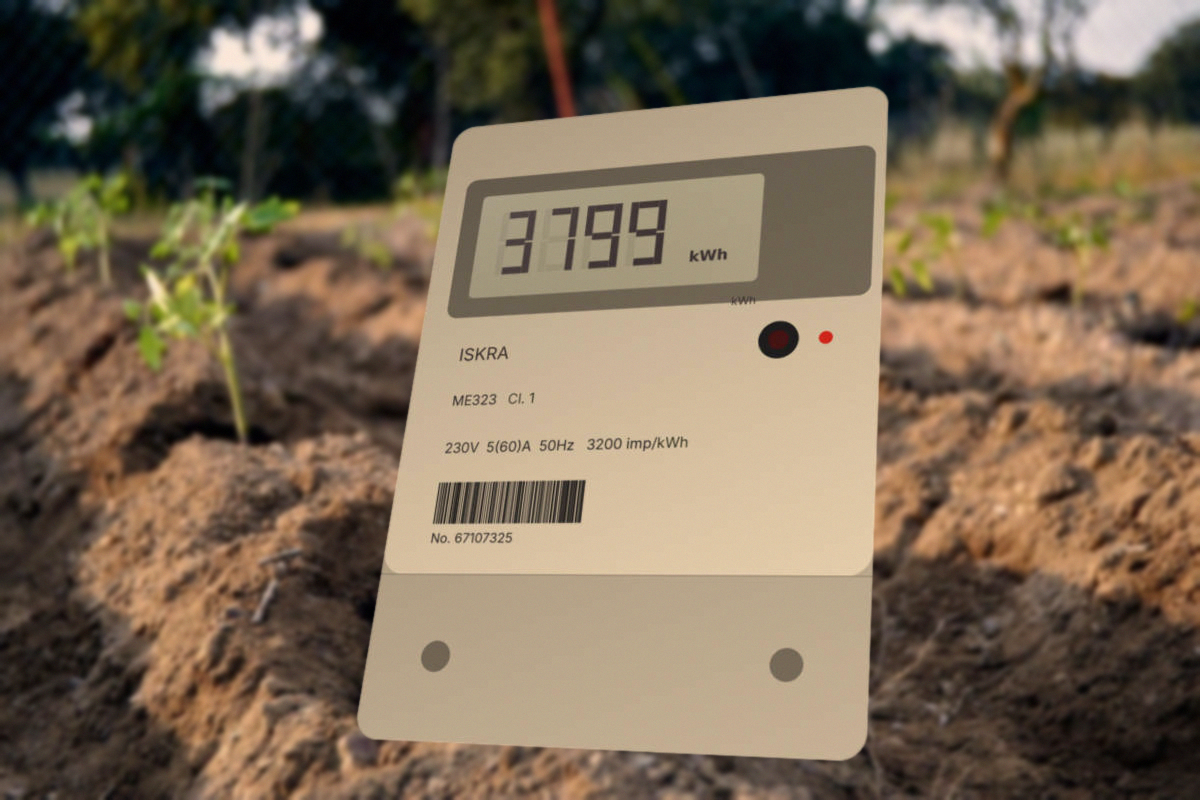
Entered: 3799 kWh
